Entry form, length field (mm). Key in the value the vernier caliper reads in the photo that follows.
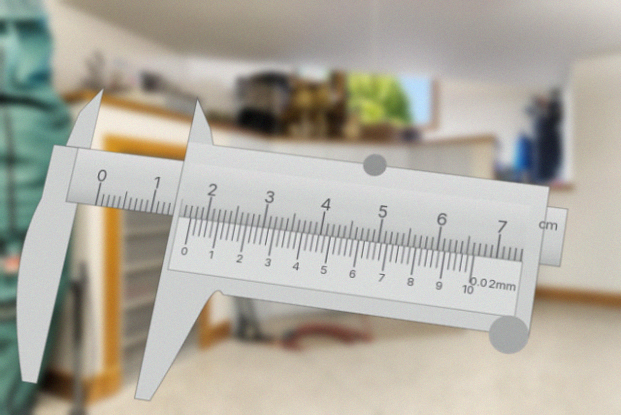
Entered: 17.2 mm
